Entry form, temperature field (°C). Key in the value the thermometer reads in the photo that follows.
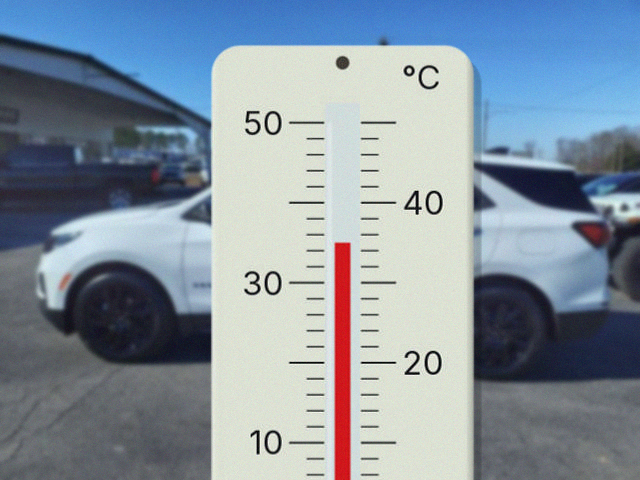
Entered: 35 °C
